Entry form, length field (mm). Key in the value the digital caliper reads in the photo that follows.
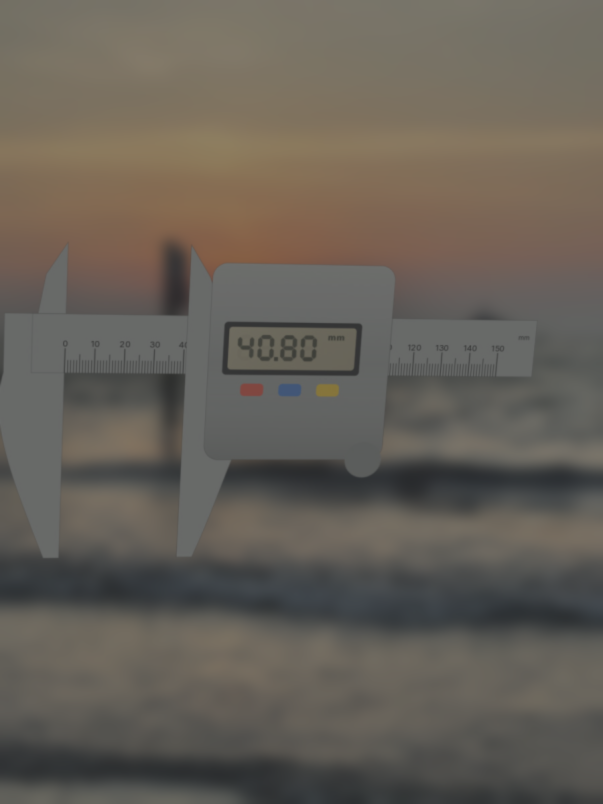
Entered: 40.80 mm
